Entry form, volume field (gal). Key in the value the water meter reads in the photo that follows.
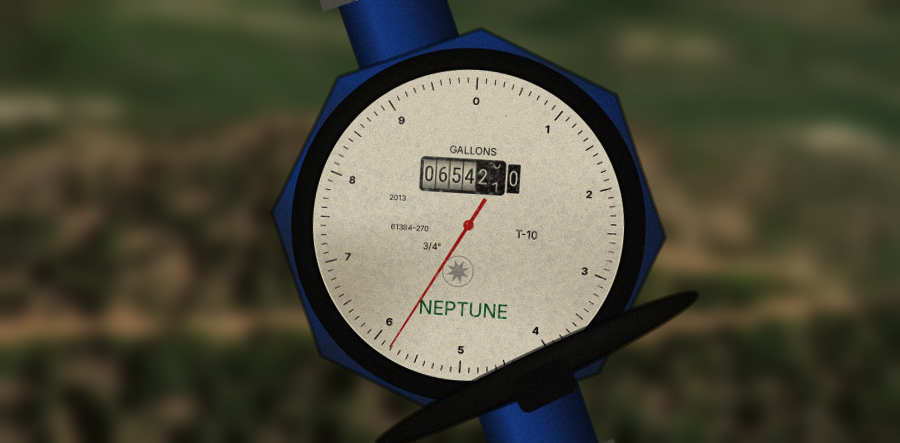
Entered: 654205.8 gal
